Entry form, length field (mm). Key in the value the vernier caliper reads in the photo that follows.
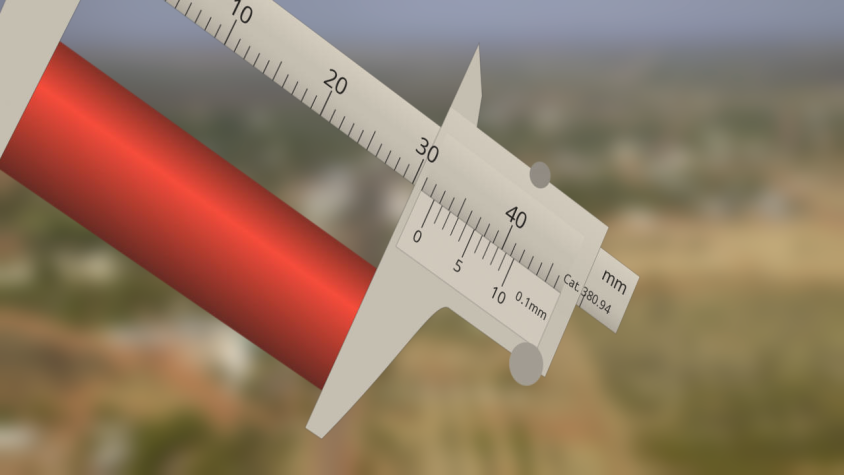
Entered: 32.4 mm
